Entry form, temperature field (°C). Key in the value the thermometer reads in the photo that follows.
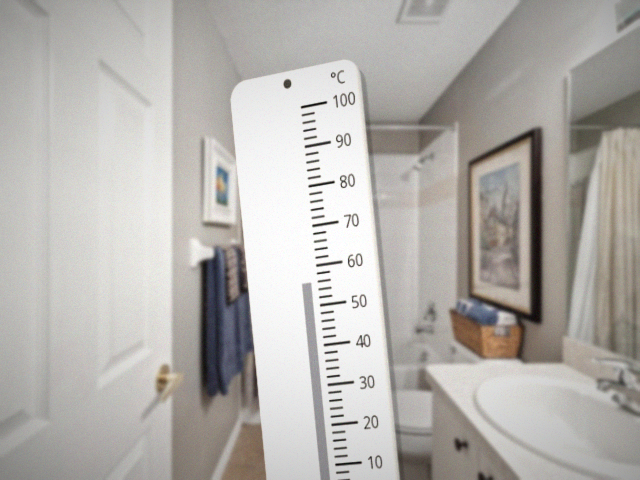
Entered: 56 °C
